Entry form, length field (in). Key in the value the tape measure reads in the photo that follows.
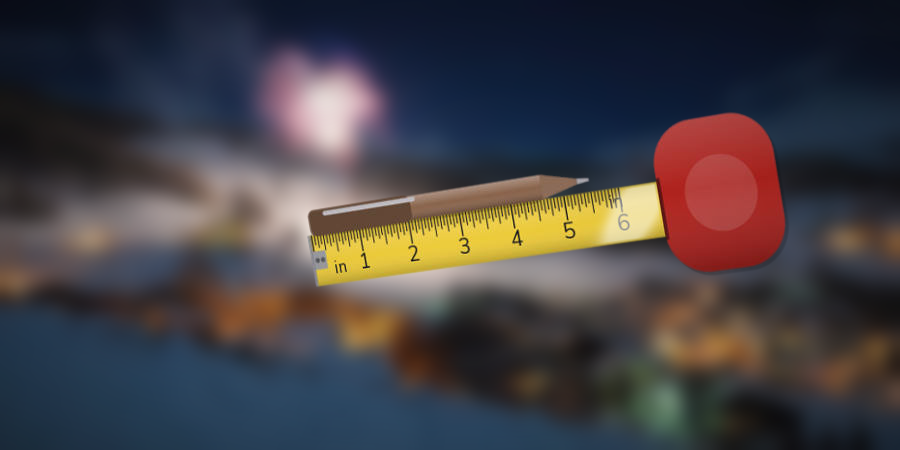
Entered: 5.5 in
